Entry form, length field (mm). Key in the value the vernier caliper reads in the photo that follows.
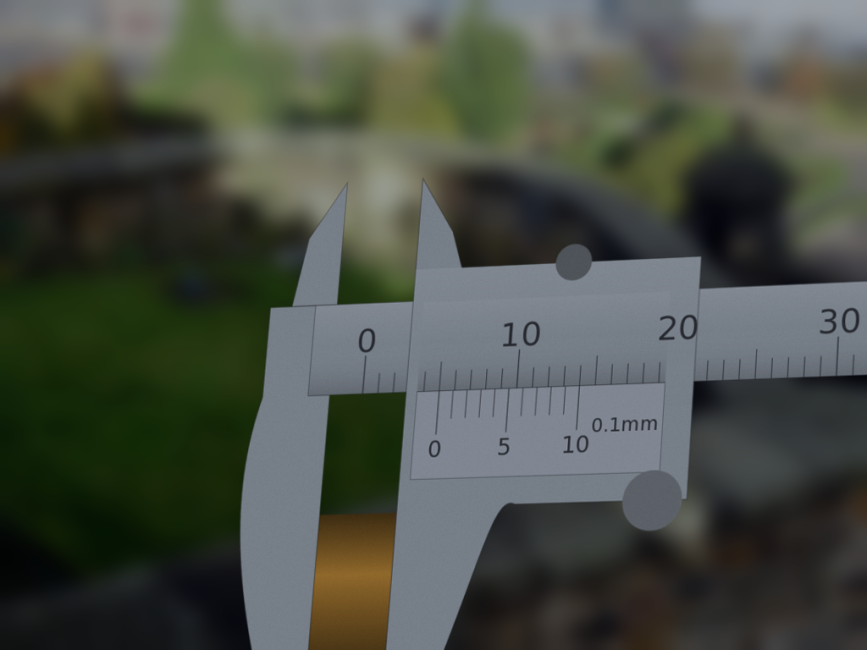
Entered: 5.0 mm
